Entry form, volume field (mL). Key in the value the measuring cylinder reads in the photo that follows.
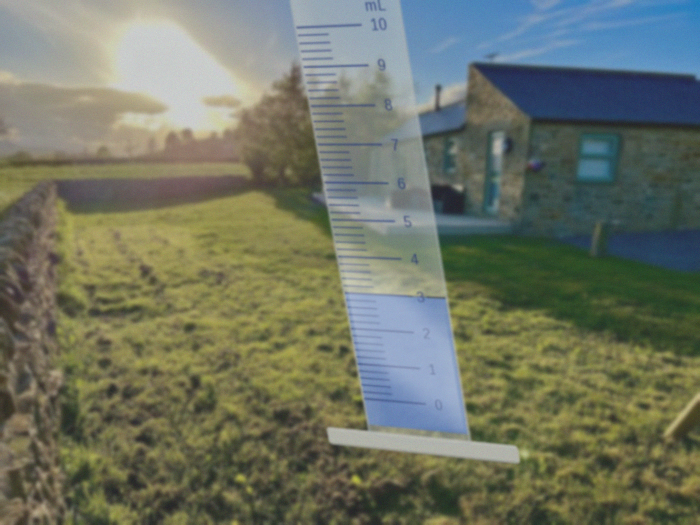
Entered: 3 mL
